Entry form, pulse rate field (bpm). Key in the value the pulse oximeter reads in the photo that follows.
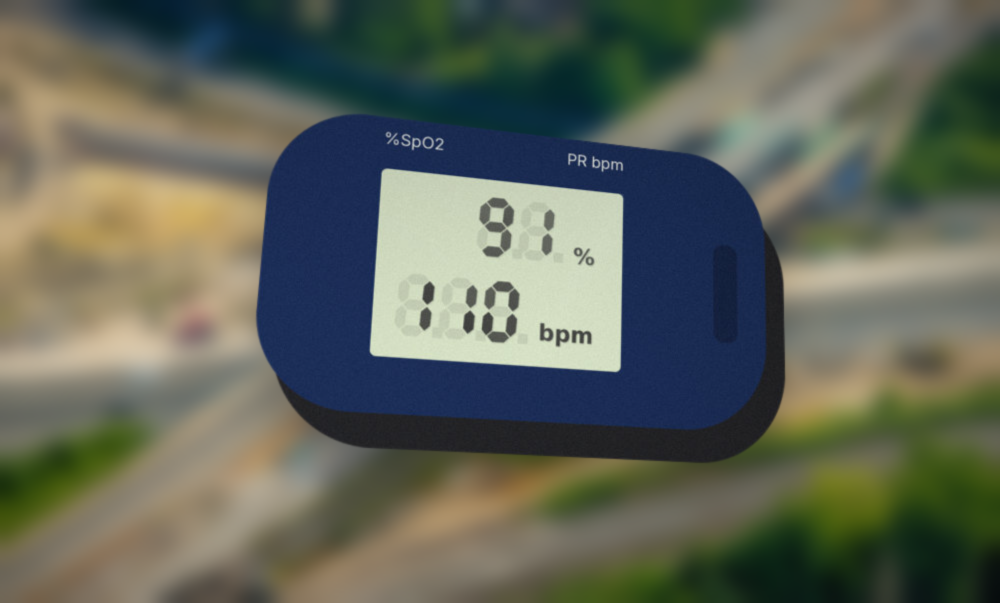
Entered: 110 bpm
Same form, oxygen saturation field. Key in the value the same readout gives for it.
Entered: 91 %
